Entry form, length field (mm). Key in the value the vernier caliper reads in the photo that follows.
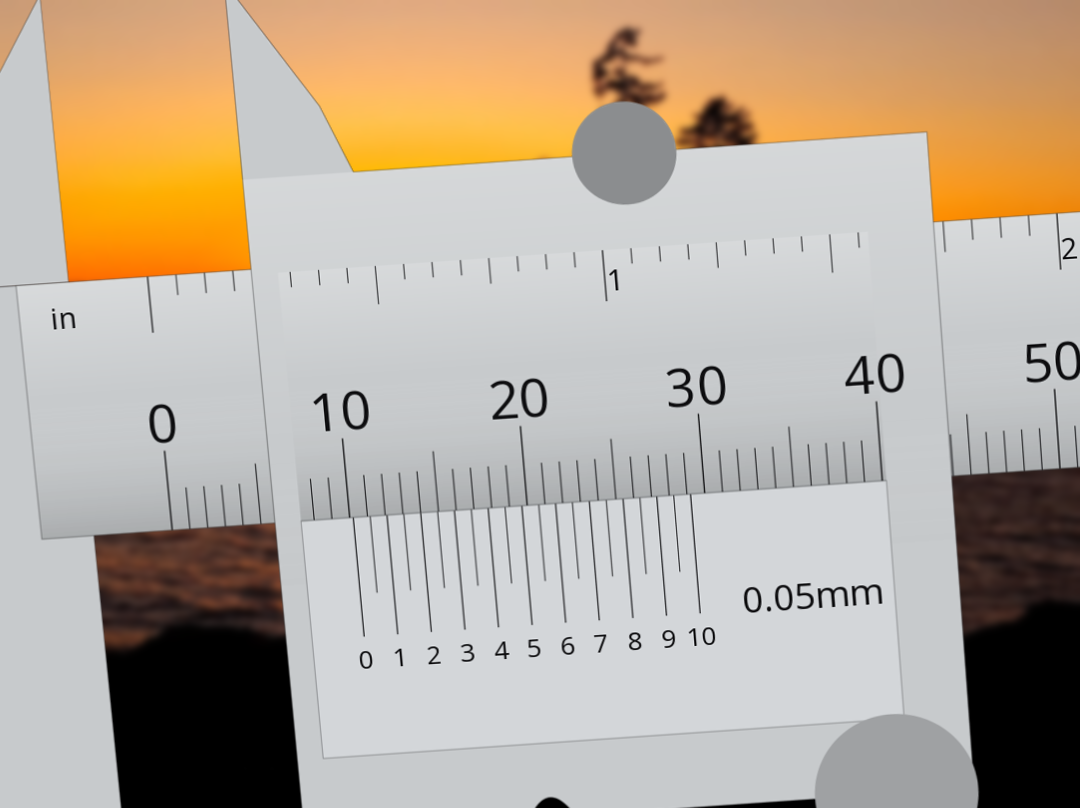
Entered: 10.2 mm
